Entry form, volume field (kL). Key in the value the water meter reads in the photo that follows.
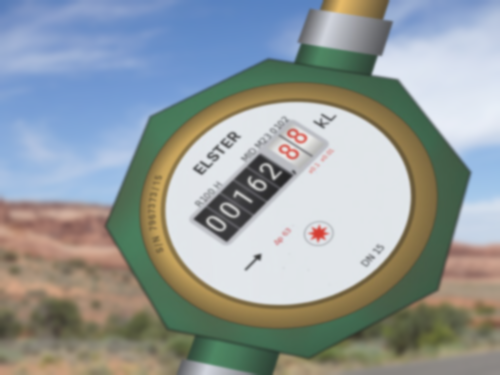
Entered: 162.88 kL
